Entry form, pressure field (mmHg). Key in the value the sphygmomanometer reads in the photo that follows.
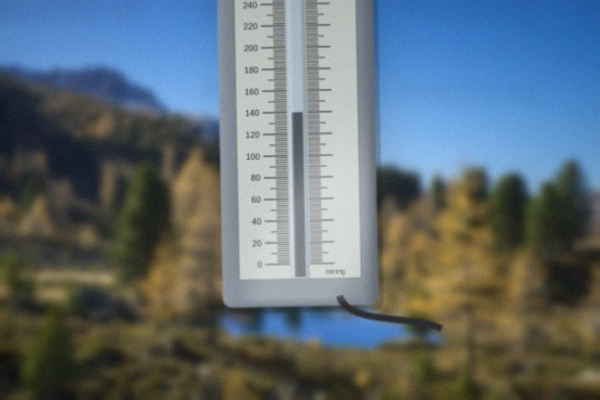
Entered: 140 mmHg
